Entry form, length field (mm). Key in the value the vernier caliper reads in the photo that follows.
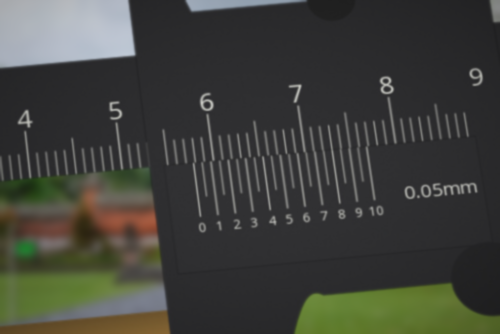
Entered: 57.8 mm
